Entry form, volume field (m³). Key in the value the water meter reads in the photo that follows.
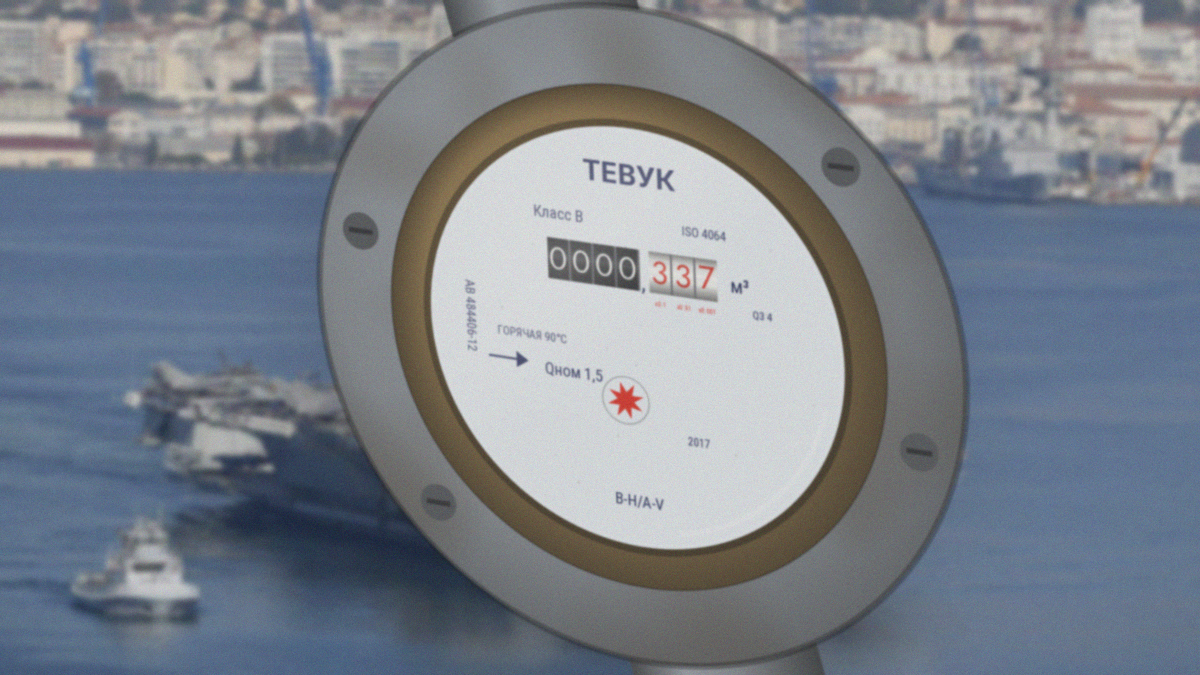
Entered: 0.337 m³
